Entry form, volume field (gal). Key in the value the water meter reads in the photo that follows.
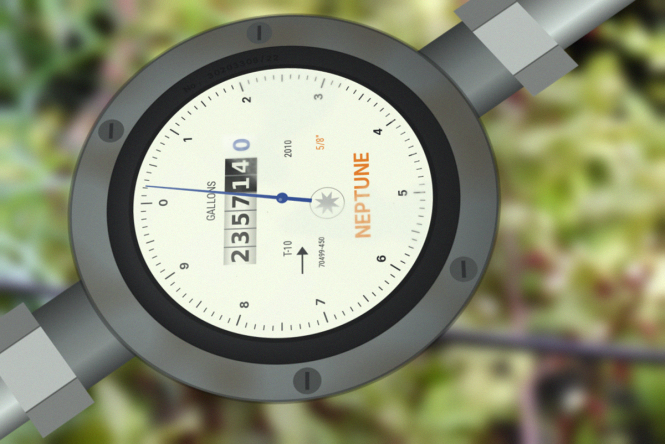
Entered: 2357140.2 gal
